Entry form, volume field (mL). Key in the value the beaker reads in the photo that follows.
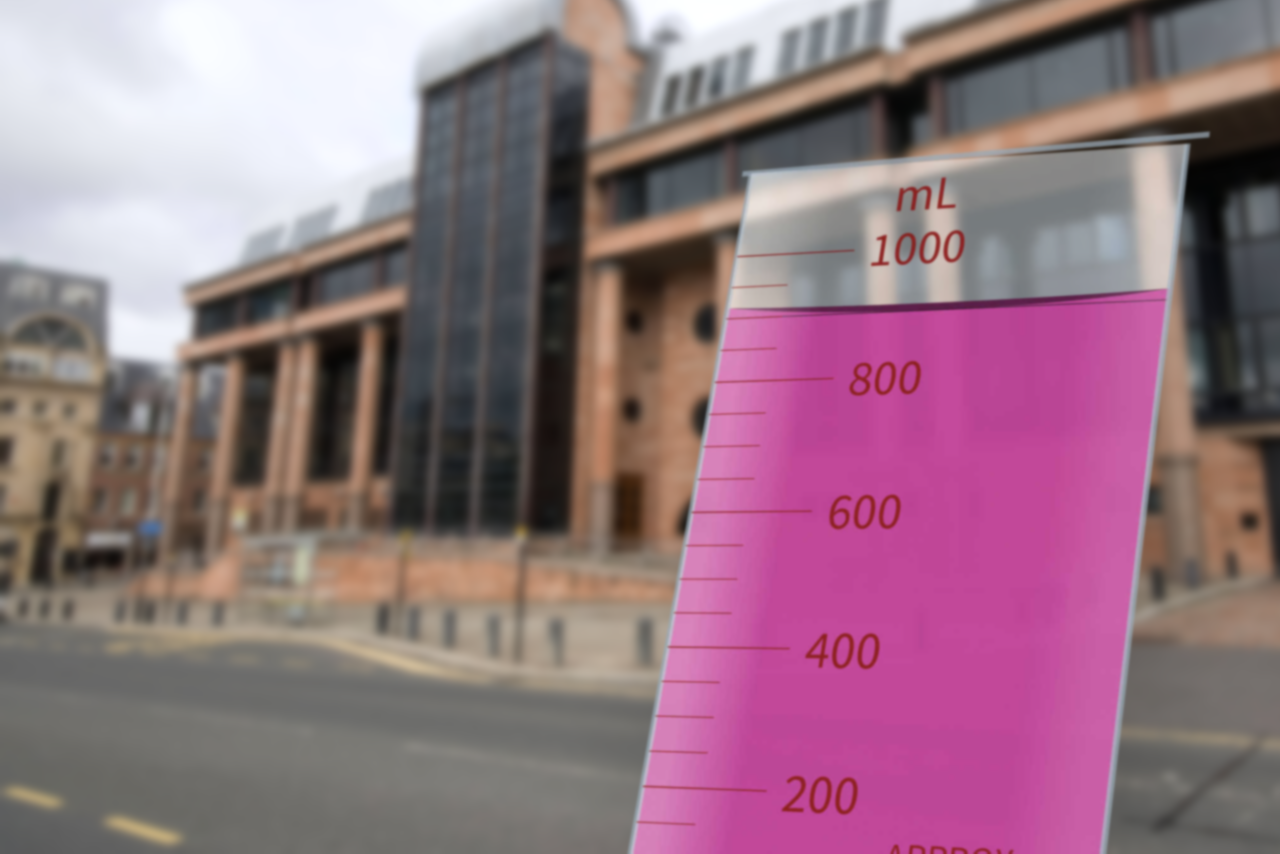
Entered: 900 mL
